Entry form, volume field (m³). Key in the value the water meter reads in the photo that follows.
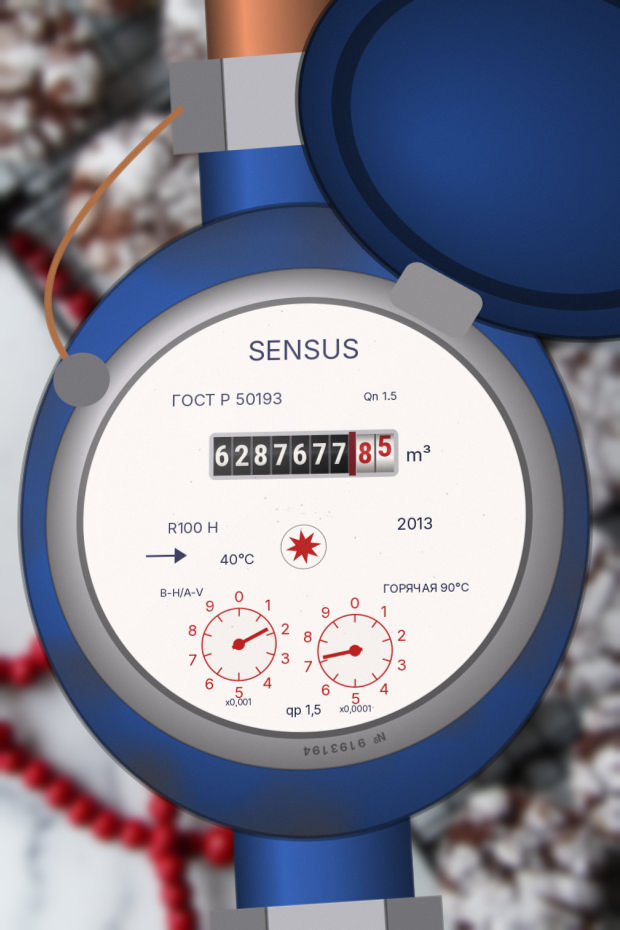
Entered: 6287677.8517 m³
